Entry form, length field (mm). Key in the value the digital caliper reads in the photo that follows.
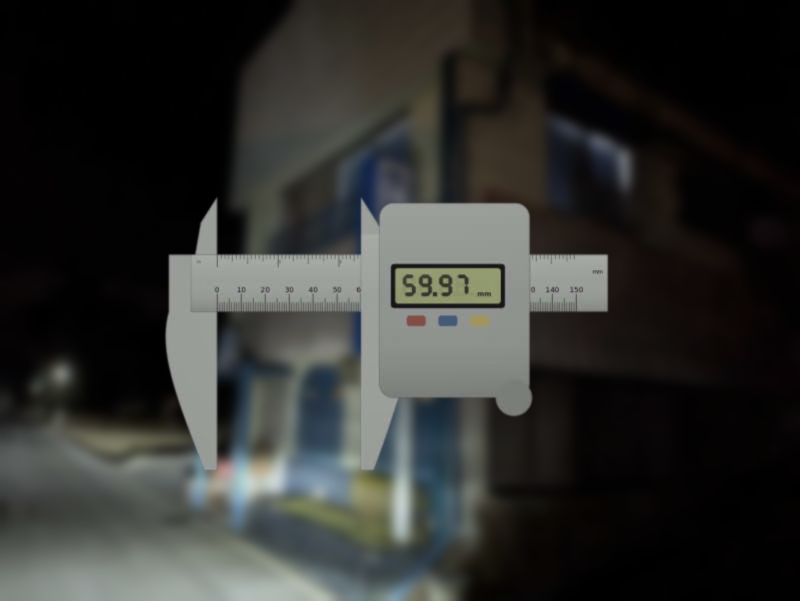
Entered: 59.97 mm
